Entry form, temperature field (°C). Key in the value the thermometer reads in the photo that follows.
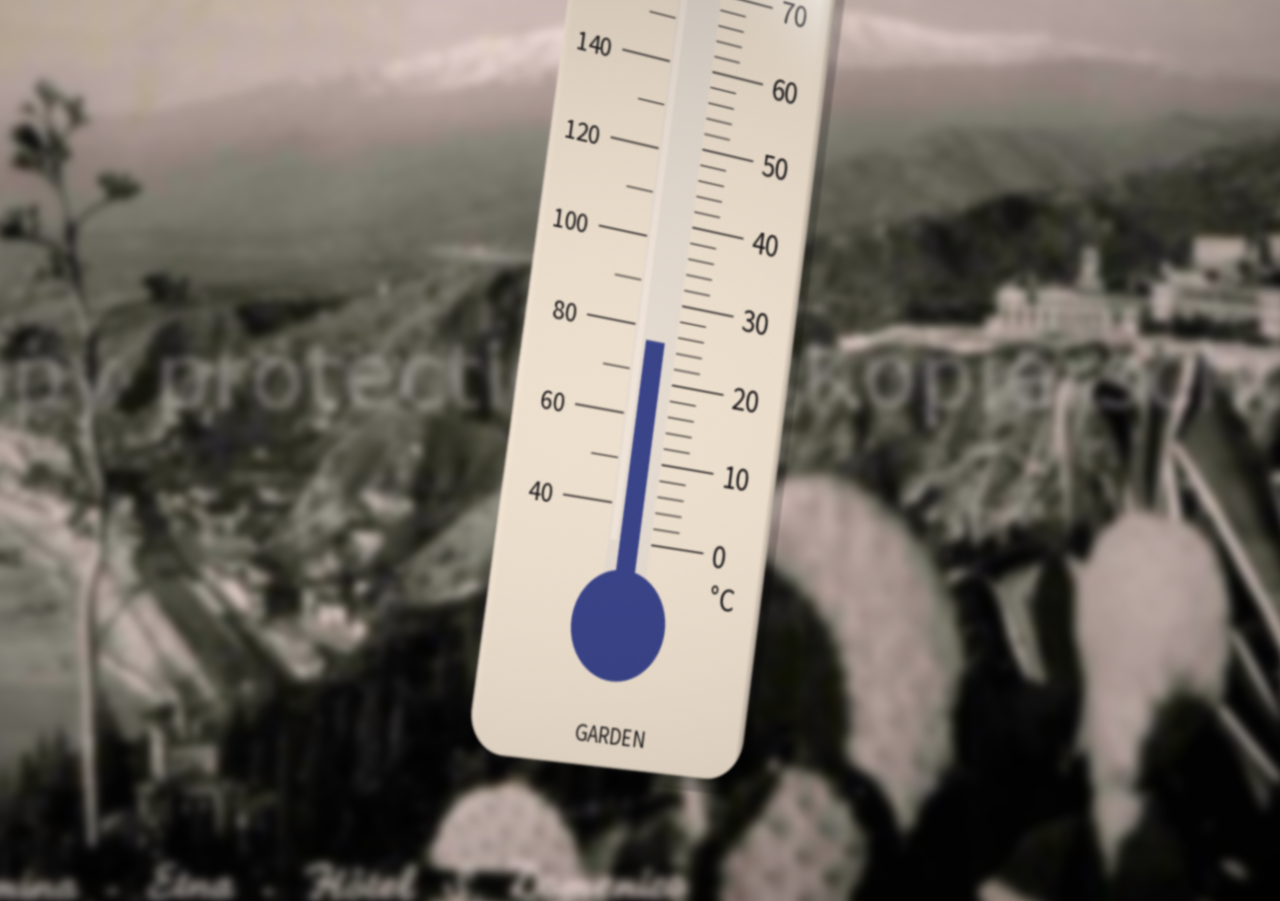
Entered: 25 °C
